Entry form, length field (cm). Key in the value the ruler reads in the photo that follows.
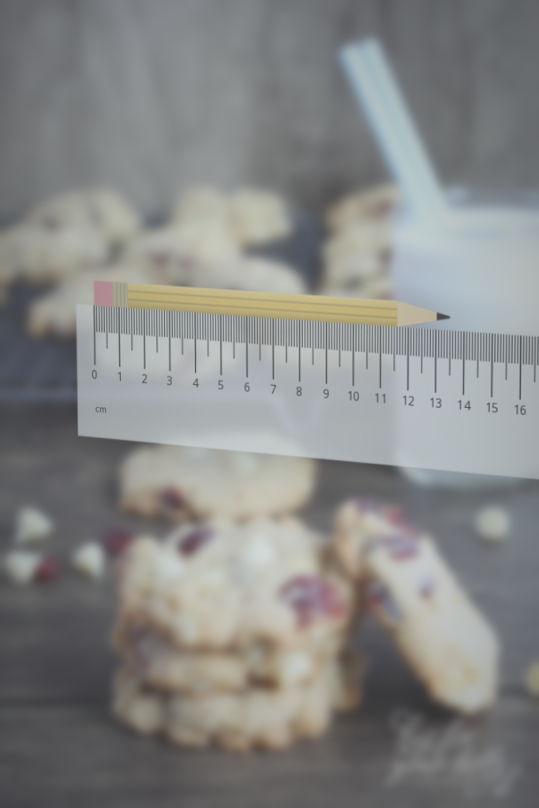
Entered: 13.5 cm
